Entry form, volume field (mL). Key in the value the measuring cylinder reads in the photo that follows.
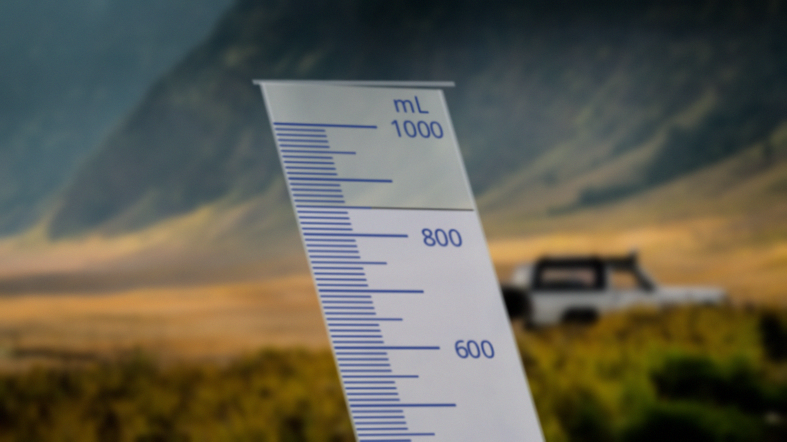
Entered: 850 mL
